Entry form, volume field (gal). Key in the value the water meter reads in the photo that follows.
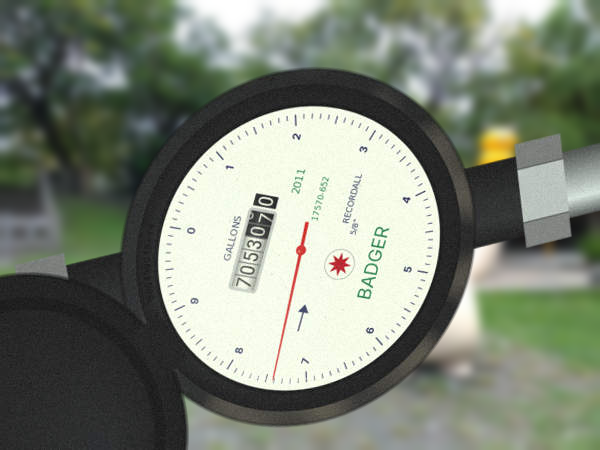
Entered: 7053067.4 gal
